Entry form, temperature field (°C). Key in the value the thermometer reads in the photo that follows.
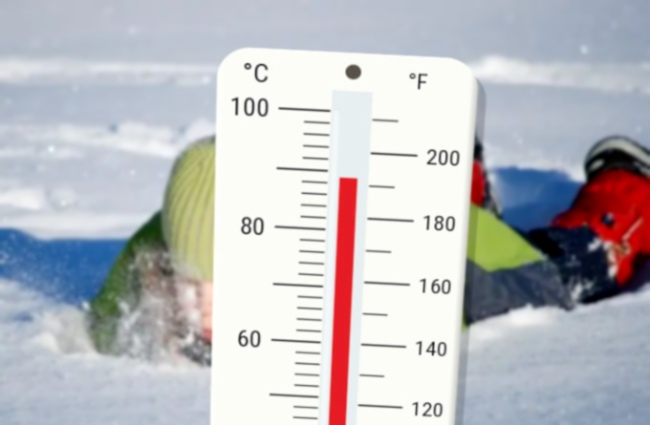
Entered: 89 °C
